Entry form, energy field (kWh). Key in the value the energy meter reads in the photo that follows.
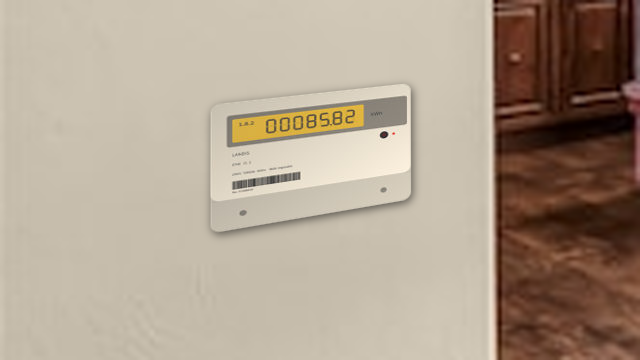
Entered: 85.82 kWh
